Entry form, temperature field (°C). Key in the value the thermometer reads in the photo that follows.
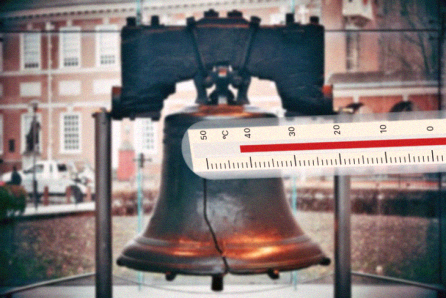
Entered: 42 °C
